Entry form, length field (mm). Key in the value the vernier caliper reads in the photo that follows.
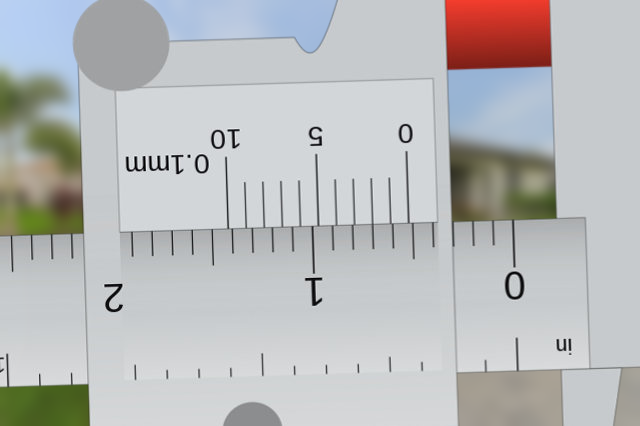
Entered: 5.2 mm
